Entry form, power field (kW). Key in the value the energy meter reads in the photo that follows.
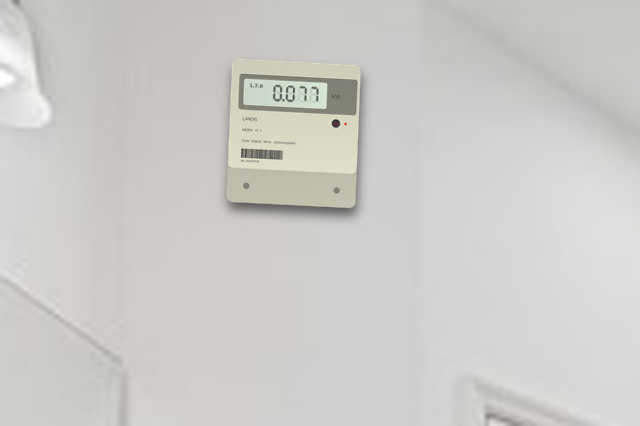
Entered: 0.077 kW
